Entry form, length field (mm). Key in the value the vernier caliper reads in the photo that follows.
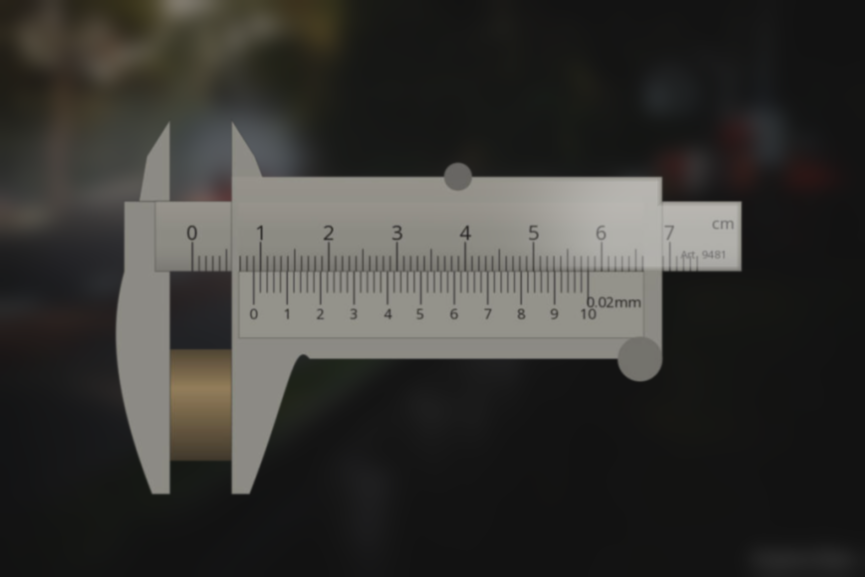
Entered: 9.0 mm
